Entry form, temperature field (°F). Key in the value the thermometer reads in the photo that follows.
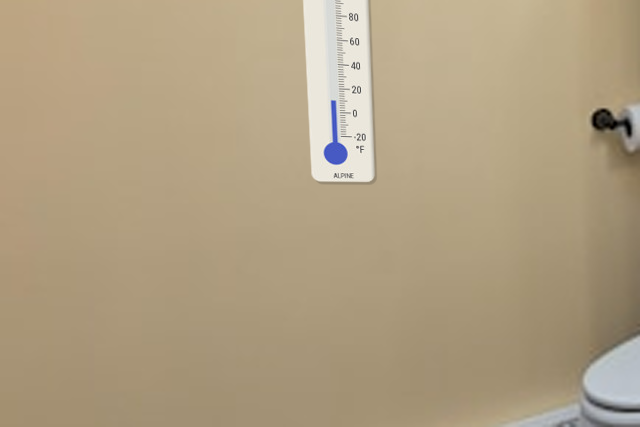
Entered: 10 °F
